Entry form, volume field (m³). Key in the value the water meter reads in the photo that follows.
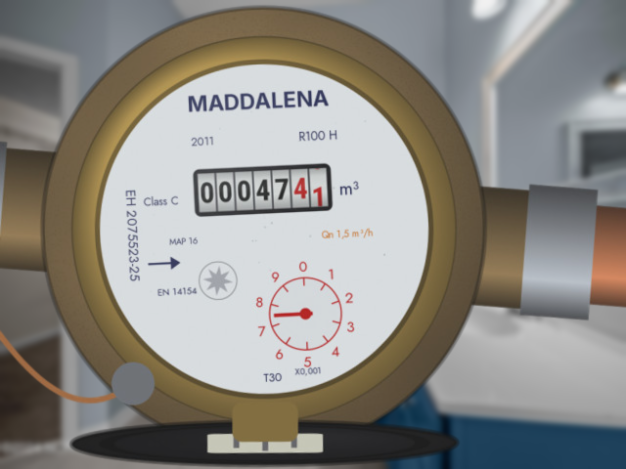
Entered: 47.407 m³
